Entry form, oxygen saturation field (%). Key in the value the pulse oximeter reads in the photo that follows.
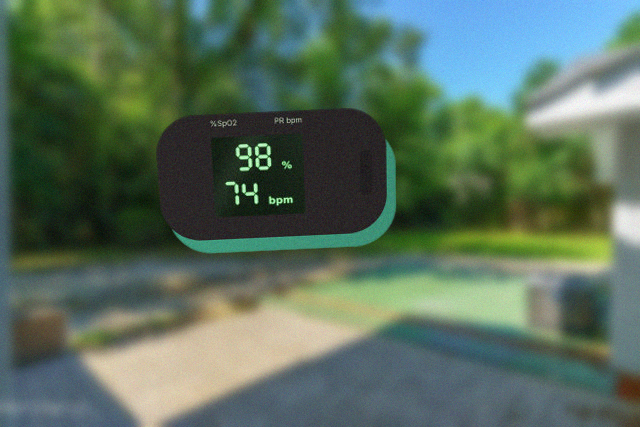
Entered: 98 %
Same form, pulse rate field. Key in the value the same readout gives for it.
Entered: 74 bpm
